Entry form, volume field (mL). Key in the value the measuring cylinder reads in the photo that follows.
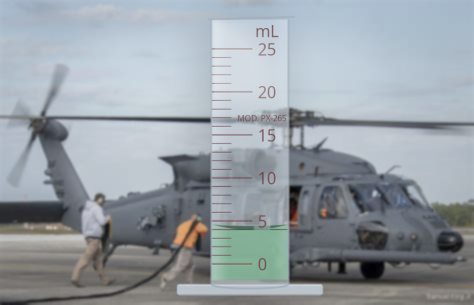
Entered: 4 mL
